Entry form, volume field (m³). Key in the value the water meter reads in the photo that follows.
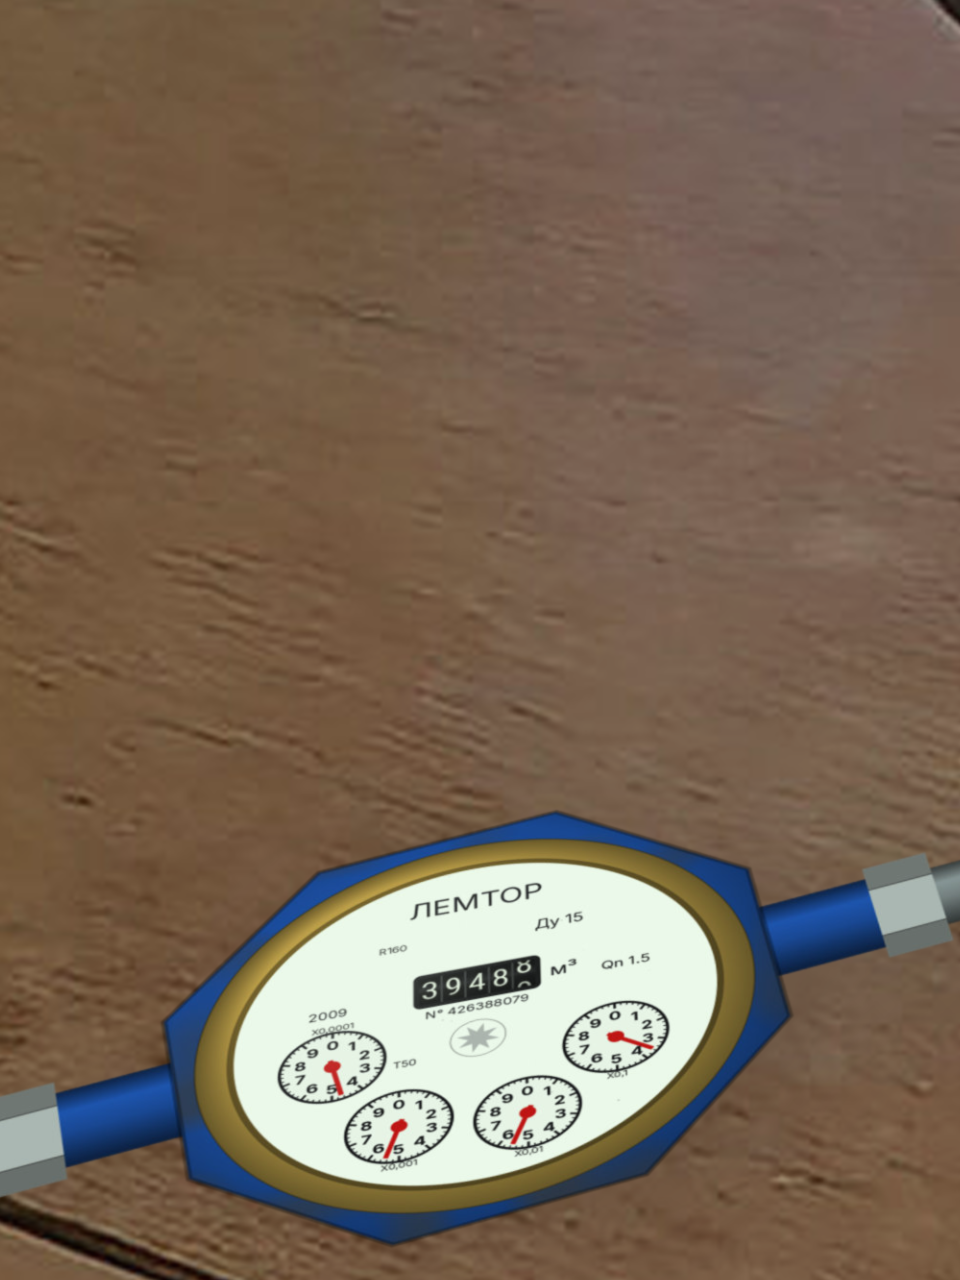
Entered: 39488.3554 m³
